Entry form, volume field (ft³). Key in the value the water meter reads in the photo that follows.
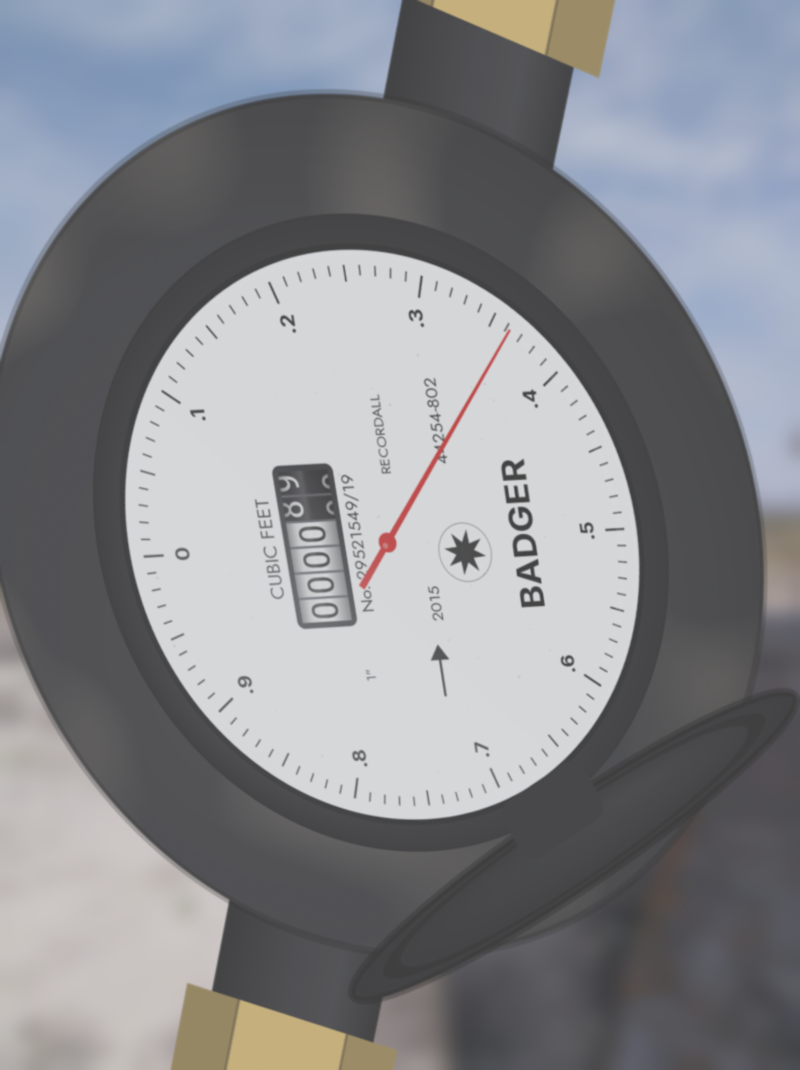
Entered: 89.36 ft³
